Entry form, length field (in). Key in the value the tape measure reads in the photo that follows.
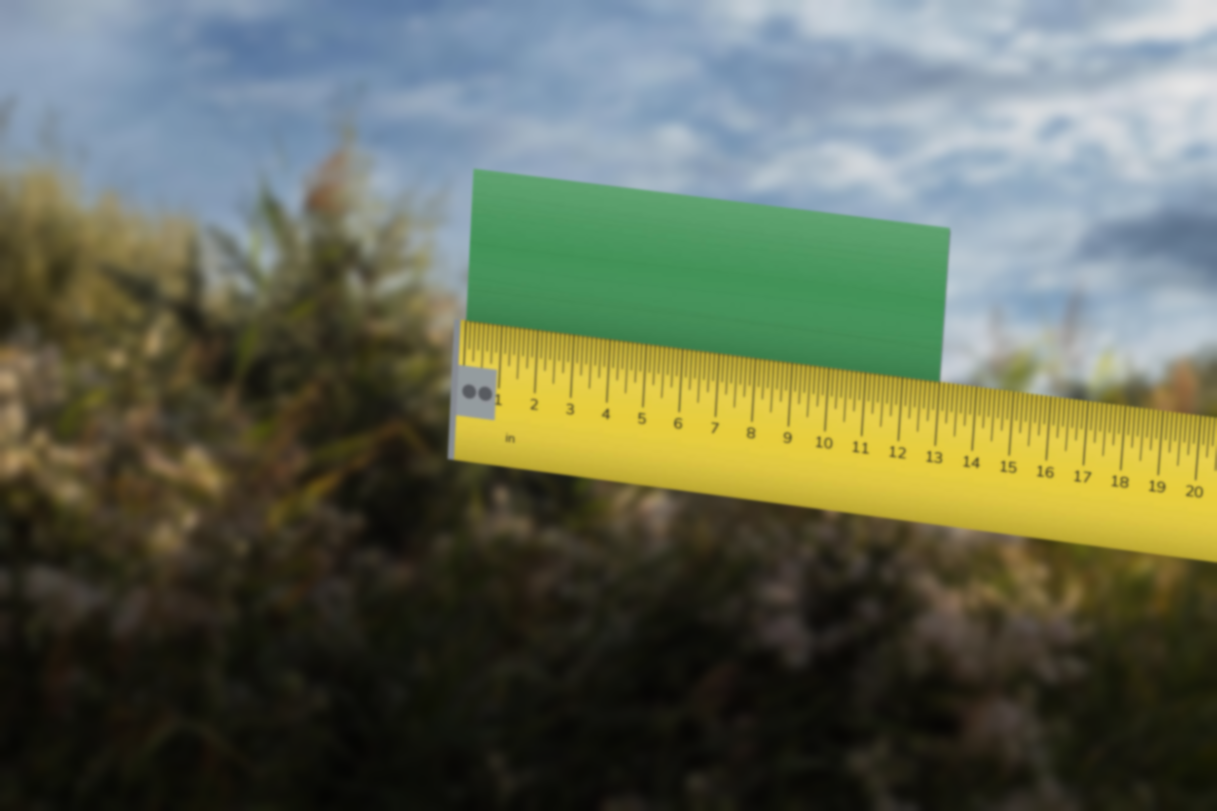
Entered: 13 in
